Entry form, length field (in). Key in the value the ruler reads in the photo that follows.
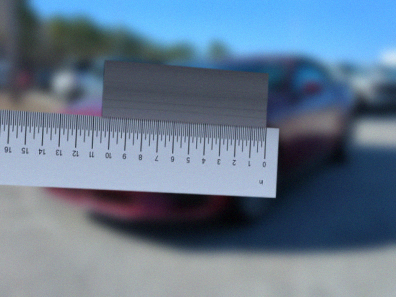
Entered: 10.5 in
